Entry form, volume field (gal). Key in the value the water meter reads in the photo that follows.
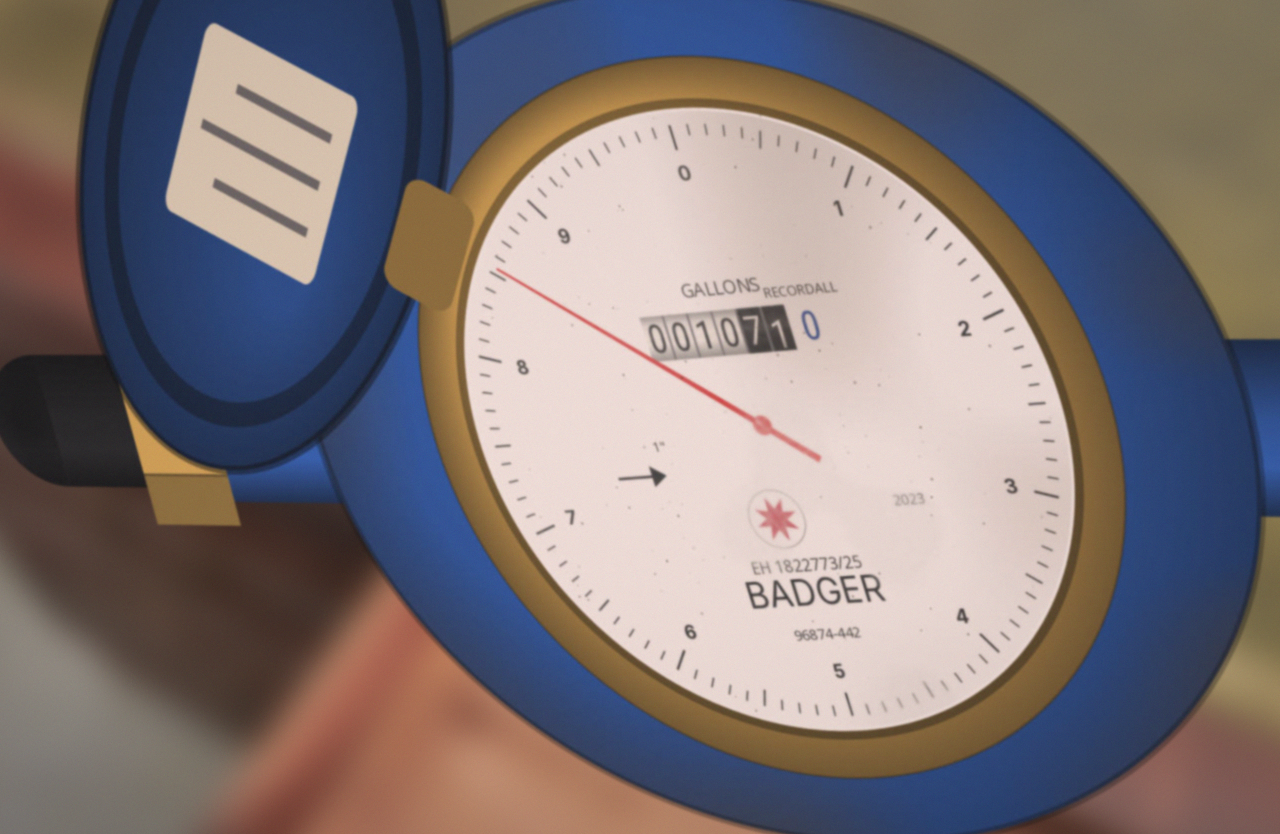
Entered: 10708.5 gal
